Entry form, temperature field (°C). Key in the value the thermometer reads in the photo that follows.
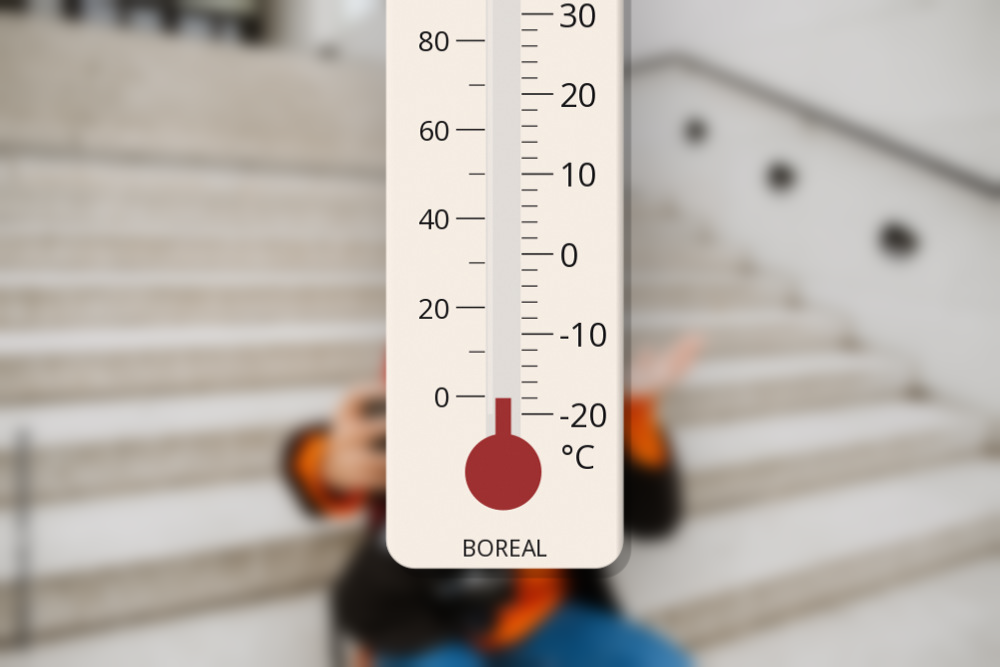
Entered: -18 °C
